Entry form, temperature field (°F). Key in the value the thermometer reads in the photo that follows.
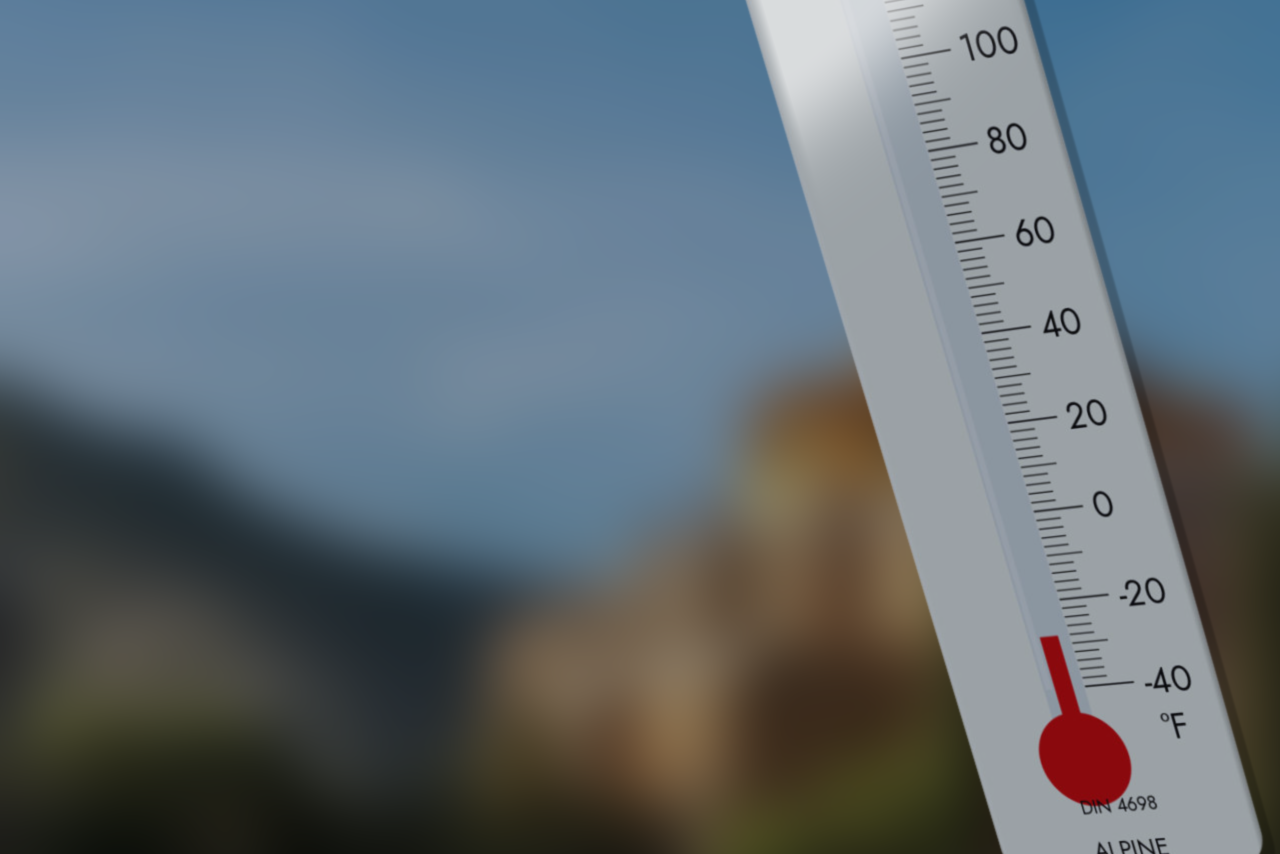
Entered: -28 °F
